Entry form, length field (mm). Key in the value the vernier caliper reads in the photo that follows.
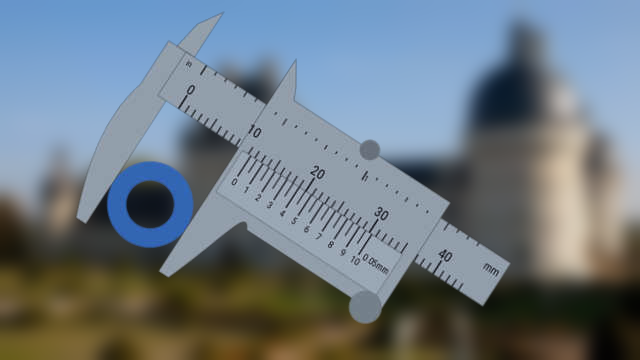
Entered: 11.4 mm
